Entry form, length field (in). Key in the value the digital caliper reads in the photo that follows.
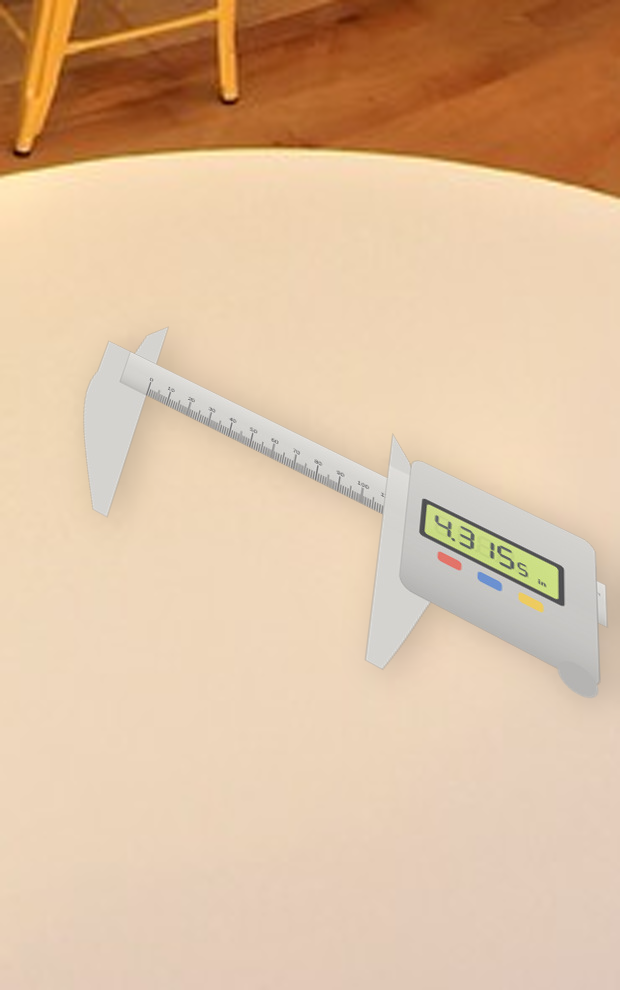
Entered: 4.3155 in
